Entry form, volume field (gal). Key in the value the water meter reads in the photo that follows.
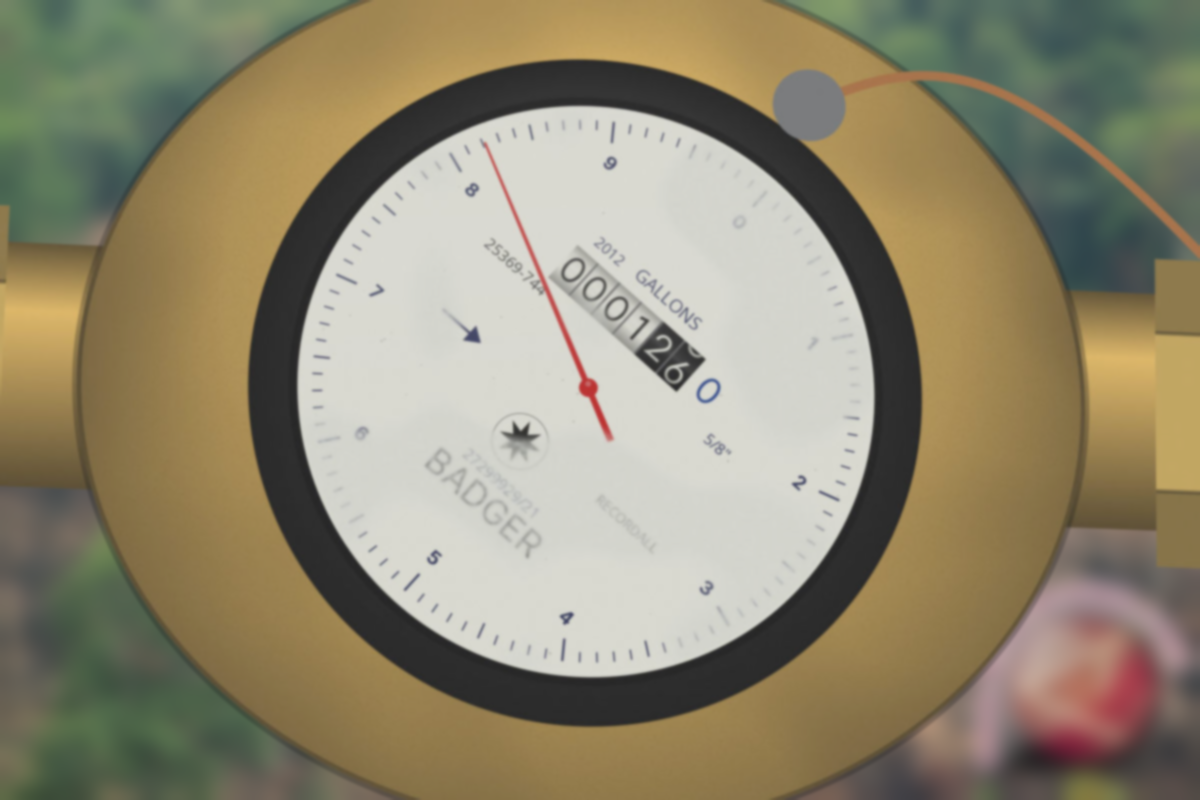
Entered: 1258.2 gal
